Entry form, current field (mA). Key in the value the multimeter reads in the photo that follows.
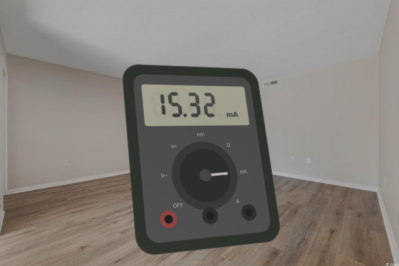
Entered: 15.32 mA
